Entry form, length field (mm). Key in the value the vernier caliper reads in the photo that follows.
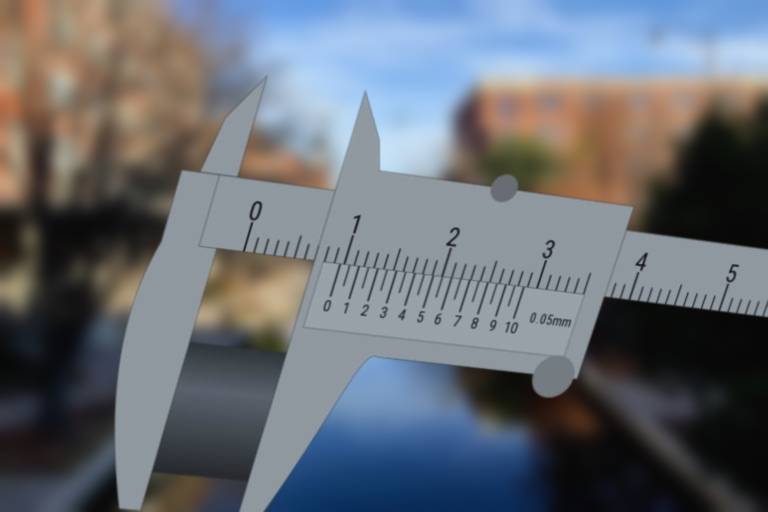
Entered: 9.6 mm
